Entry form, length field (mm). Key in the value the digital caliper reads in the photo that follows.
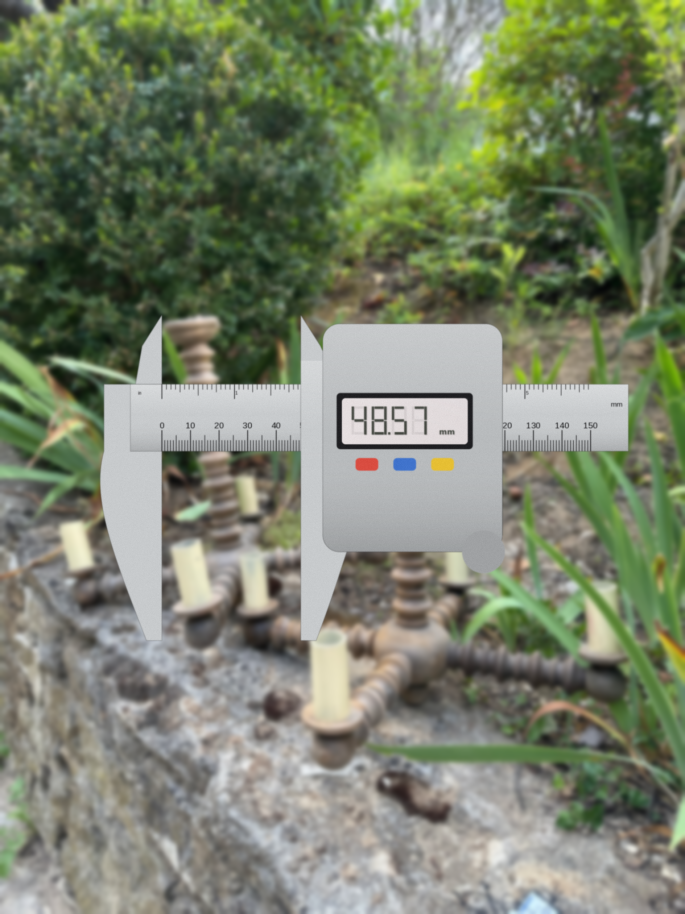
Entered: 48.57 mm
